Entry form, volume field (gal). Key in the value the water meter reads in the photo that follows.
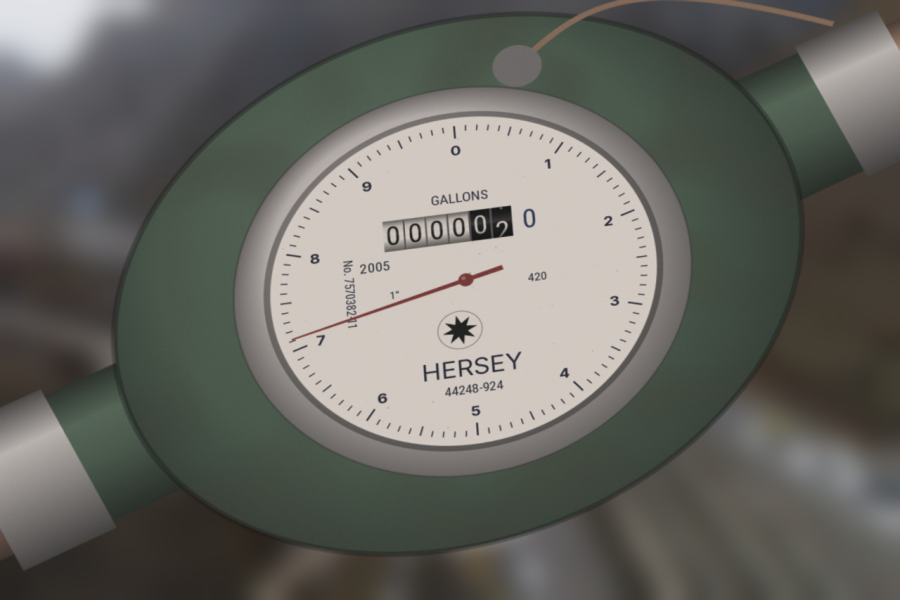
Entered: 17.1 gal
